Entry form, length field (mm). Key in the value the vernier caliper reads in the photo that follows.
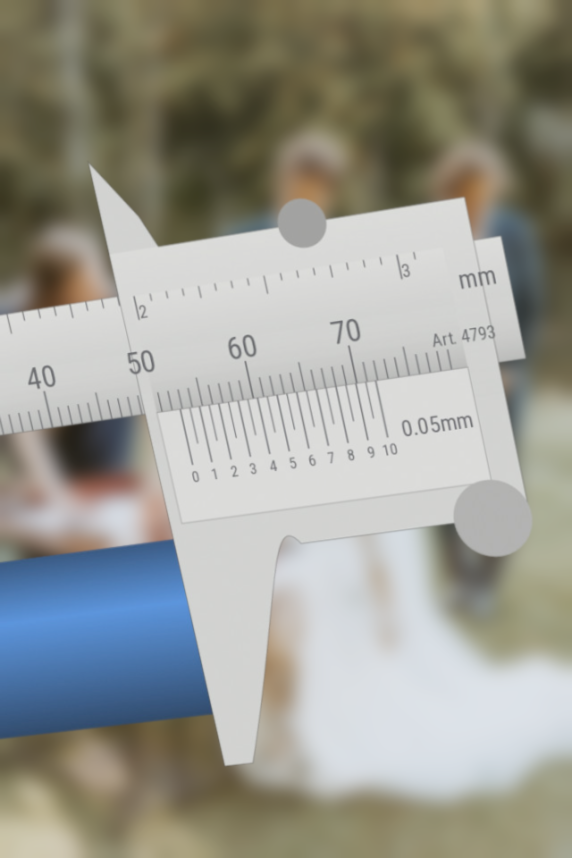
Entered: 52.8 mm
